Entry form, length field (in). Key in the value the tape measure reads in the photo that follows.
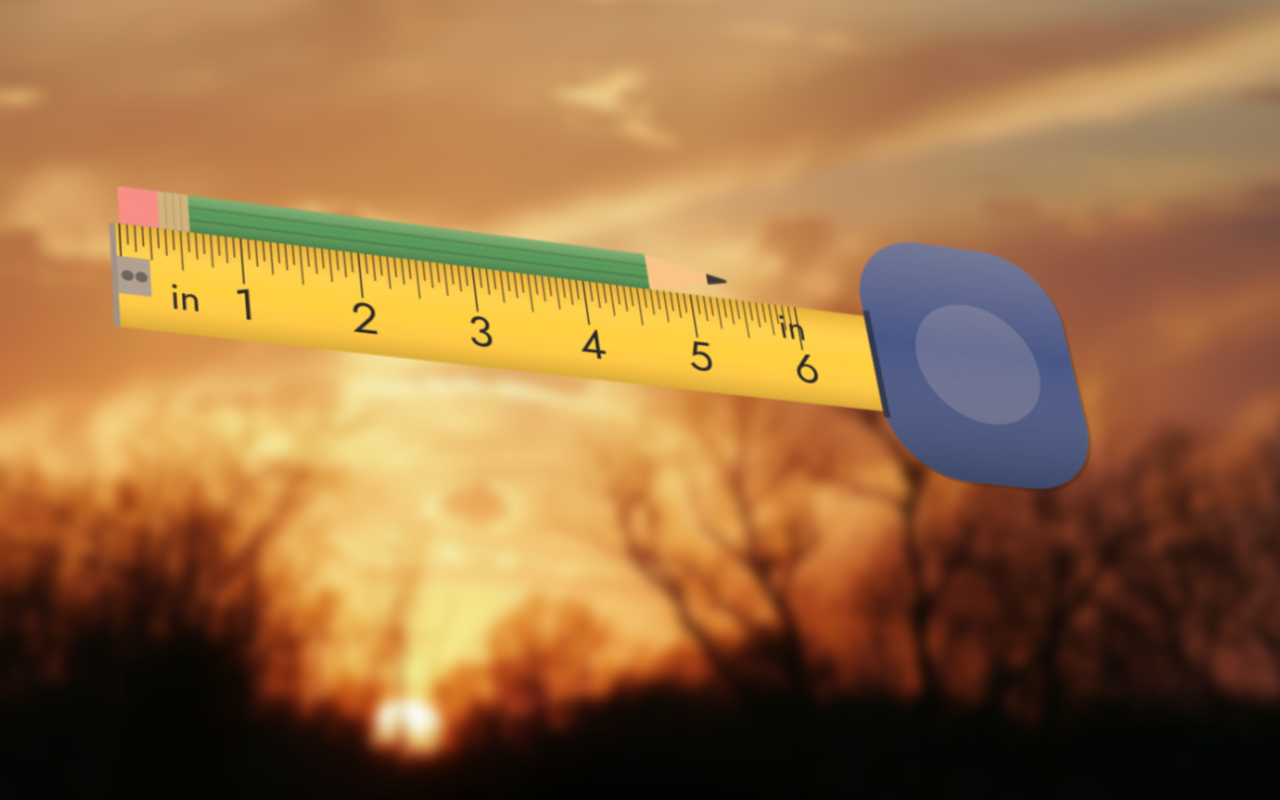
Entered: 5.375 in
